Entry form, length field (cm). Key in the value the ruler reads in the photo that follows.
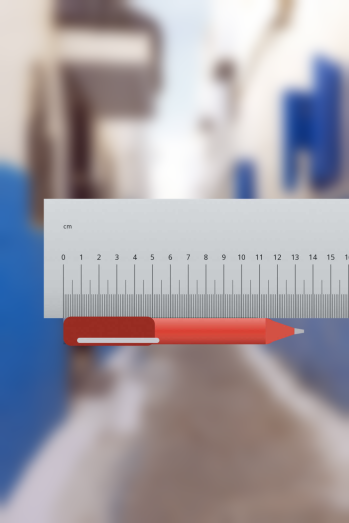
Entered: 13.5 cm
